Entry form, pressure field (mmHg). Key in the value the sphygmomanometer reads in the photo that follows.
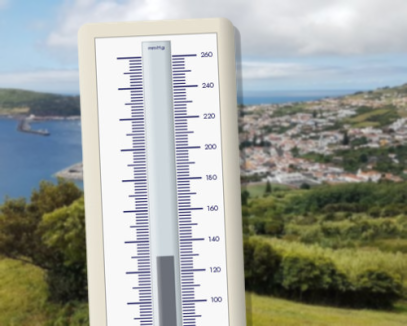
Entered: 130 mmHg
